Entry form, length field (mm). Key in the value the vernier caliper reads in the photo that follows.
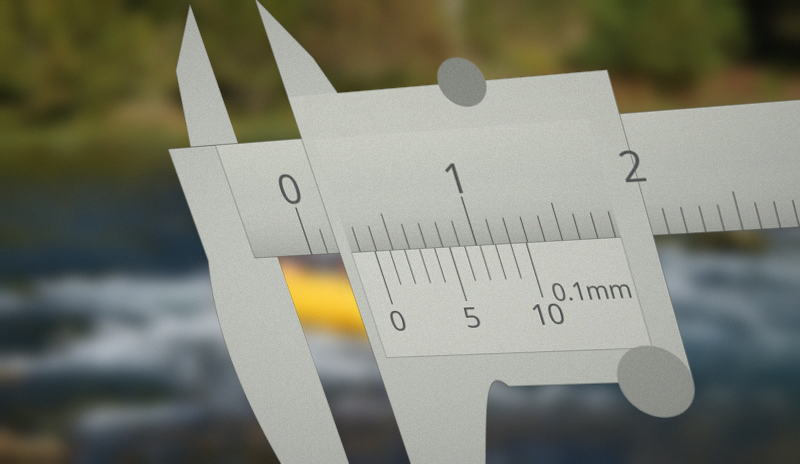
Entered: 3.9 mm
